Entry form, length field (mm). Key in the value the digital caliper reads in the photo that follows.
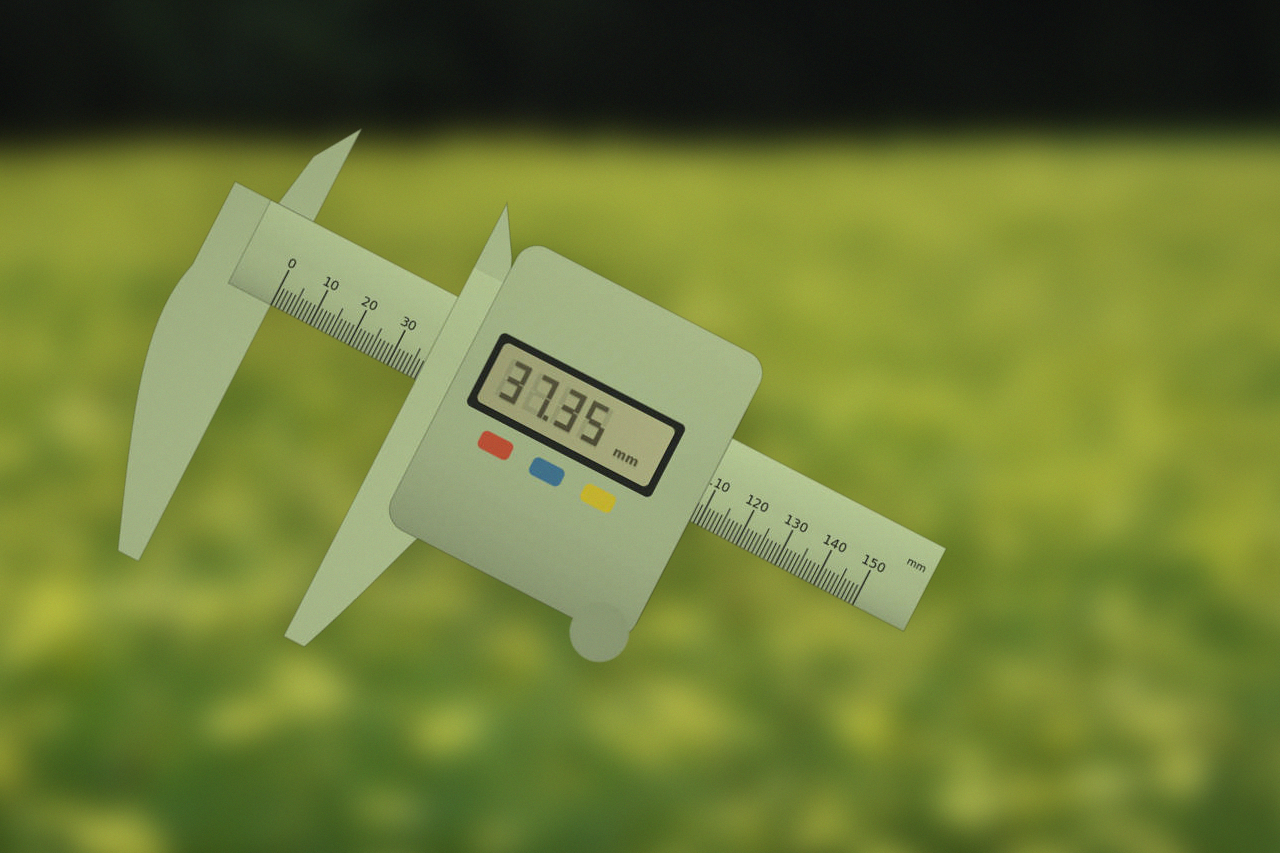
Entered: 37.35 mm
